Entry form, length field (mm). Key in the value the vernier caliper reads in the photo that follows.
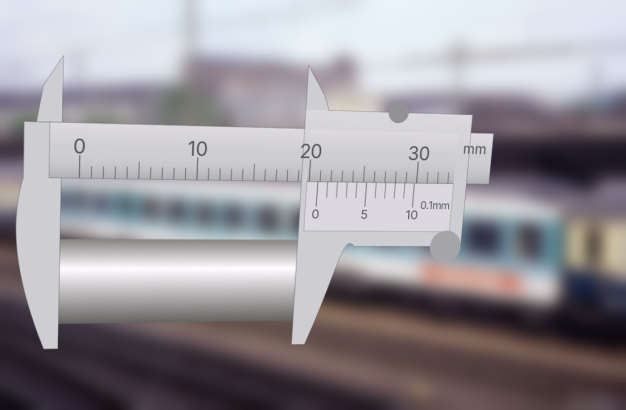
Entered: 20.8 mm
